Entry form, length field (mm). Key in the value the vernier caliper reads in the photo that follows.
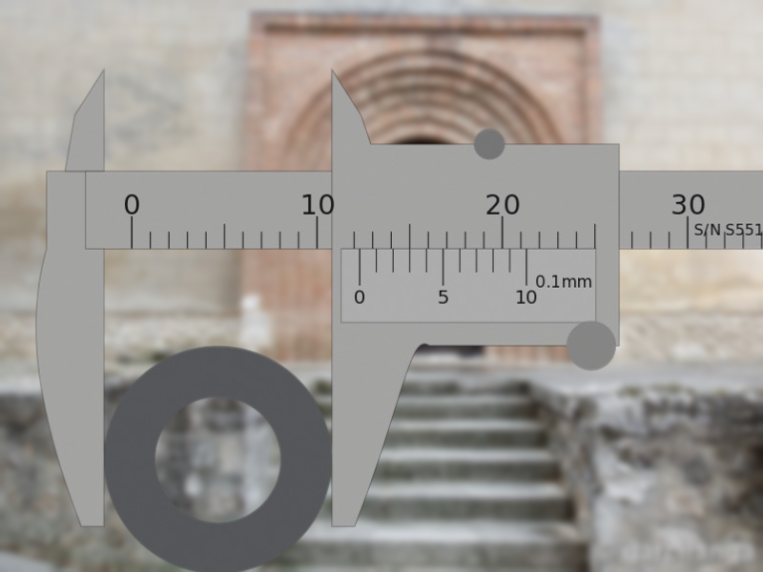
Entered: 12.3 mm
